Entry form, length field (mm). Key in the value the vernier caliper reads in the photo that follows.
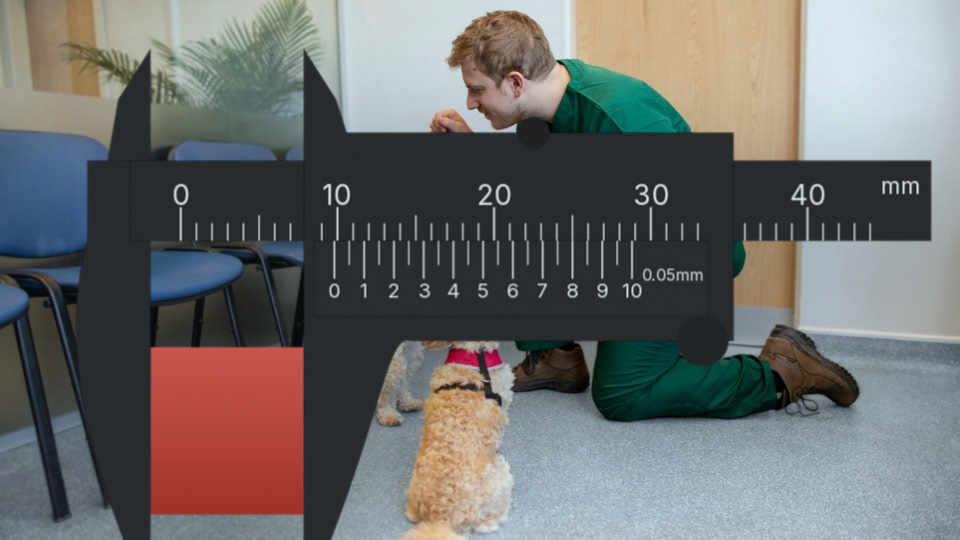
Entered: 9.8 mm
